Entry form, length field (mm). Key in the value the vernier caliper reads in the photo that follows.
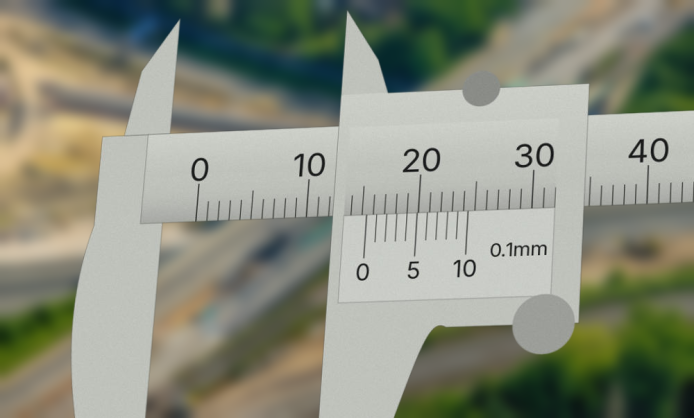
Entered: 15.4 mm
